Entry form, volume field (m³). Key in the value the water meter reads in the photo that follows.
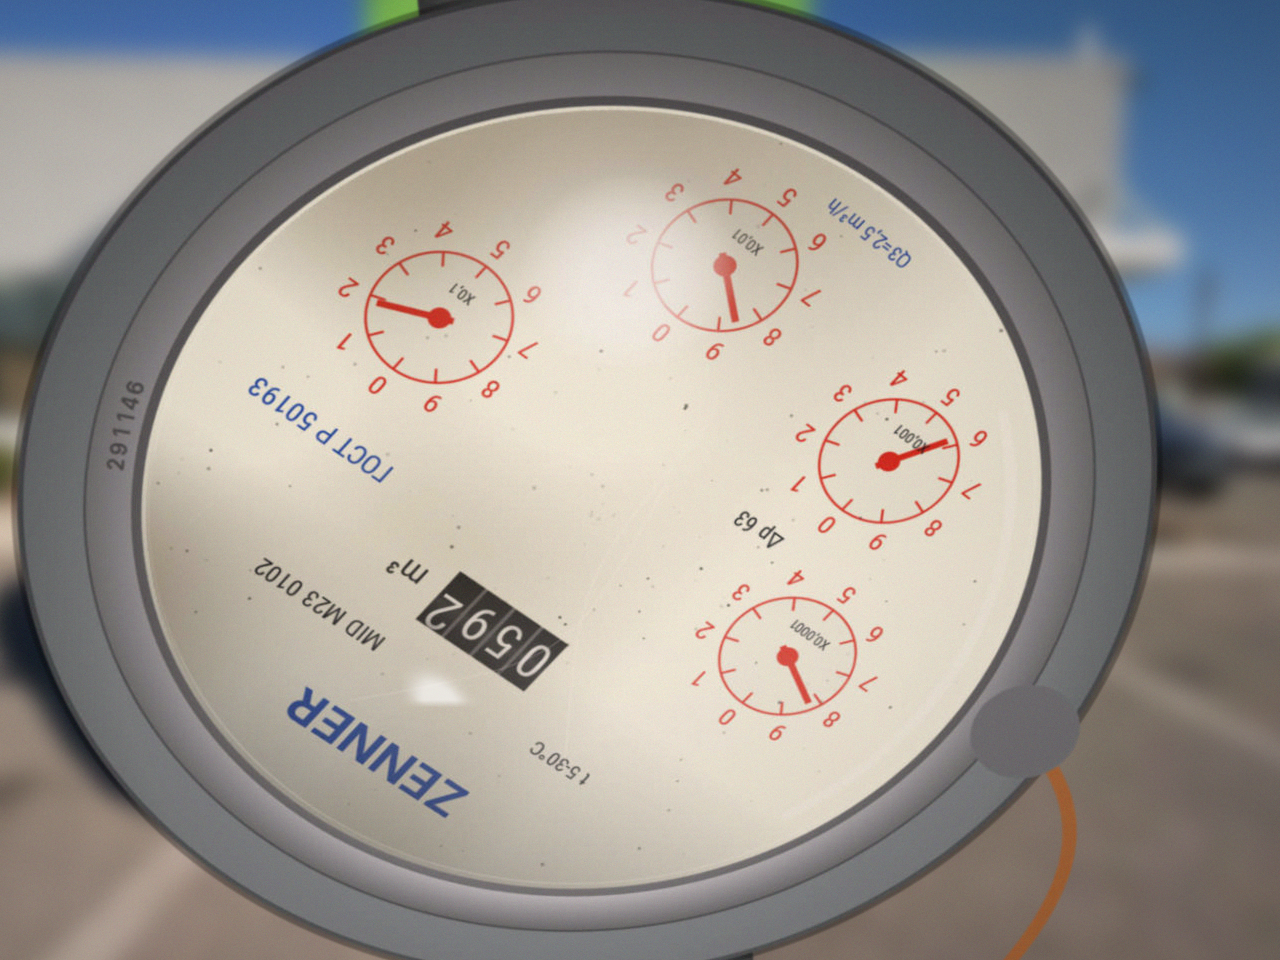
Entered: 592.1858 m³
